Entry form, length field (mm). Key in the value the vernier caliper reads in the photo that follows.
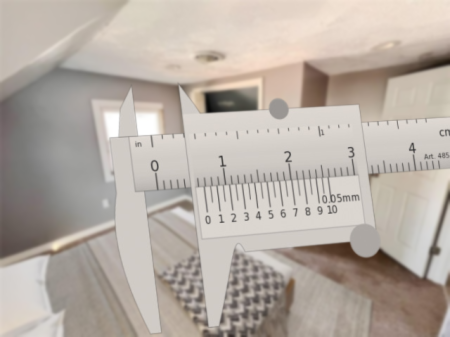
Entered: 6.8 mm
